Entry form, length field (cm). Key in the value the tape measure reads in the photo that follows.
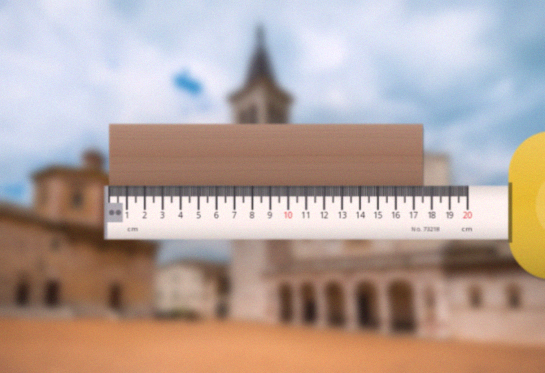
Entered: 17.5 cm
